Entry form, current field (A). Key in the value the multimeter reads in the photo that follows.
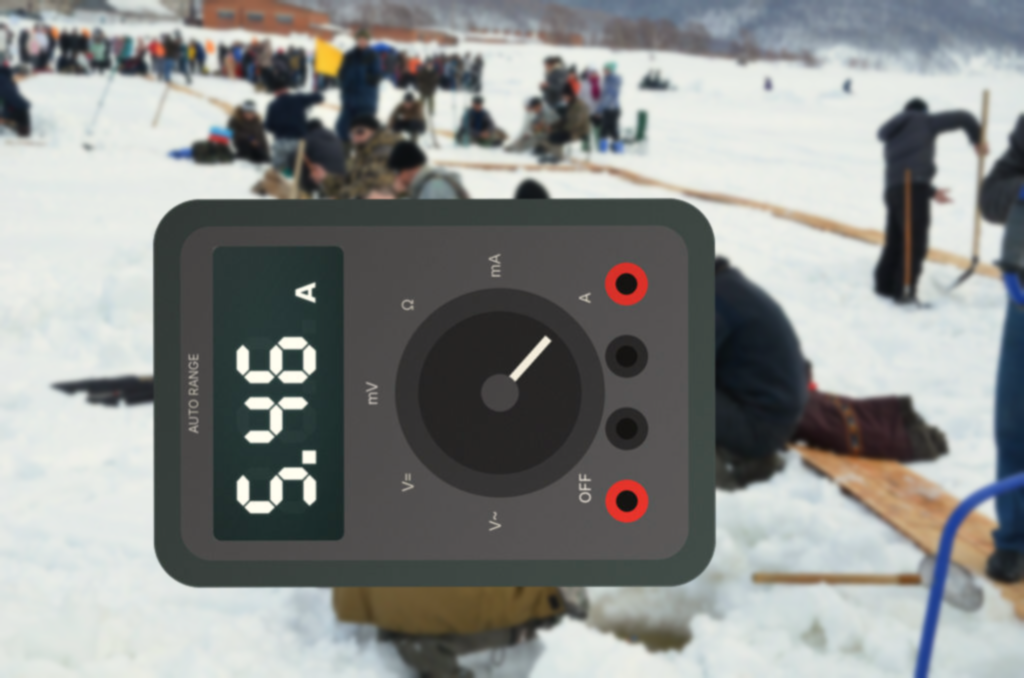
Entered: 5.46 A
